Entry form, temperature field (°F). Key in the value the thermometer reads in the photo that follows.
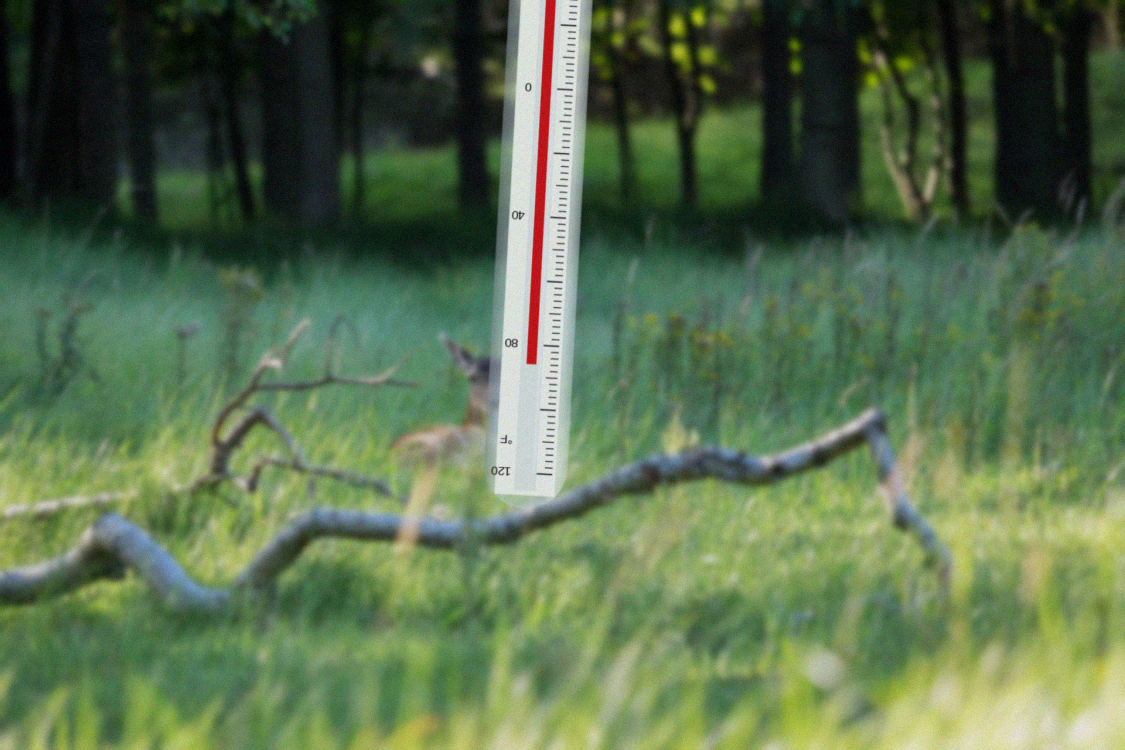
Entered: 86 °F
